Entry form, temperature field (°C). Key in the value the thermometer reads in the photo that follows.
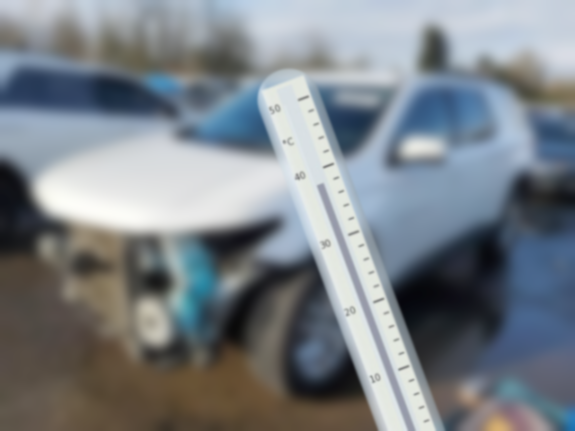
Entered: 38 °C
